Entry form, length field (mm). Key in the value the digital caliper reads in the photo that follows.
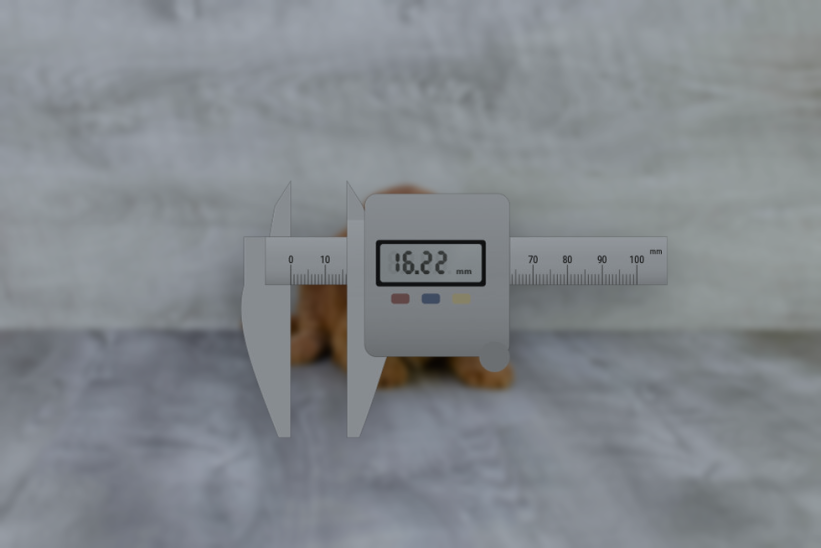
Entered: 16.22 mm
